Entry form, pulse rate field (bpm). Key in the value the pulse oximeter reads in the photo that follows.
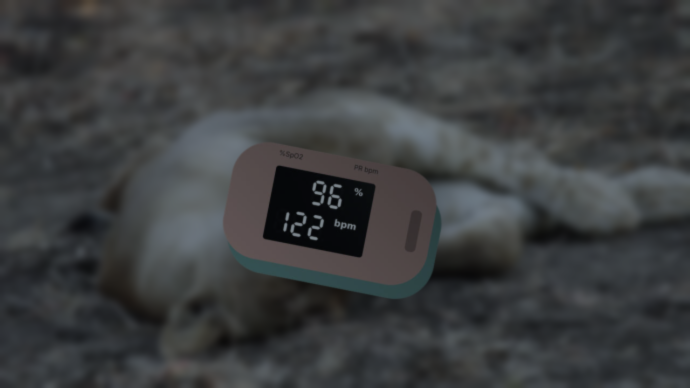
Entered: 122 bpm
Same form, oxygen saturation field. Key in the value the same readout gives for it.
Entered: 96 %
